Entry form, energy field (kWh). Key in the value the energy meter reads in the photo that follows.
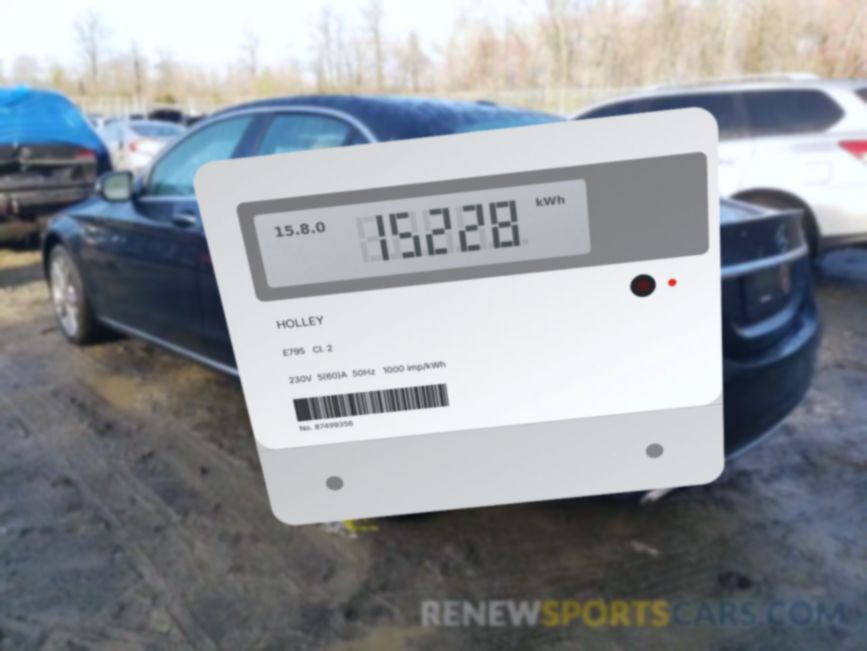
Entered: 15228 kWh
